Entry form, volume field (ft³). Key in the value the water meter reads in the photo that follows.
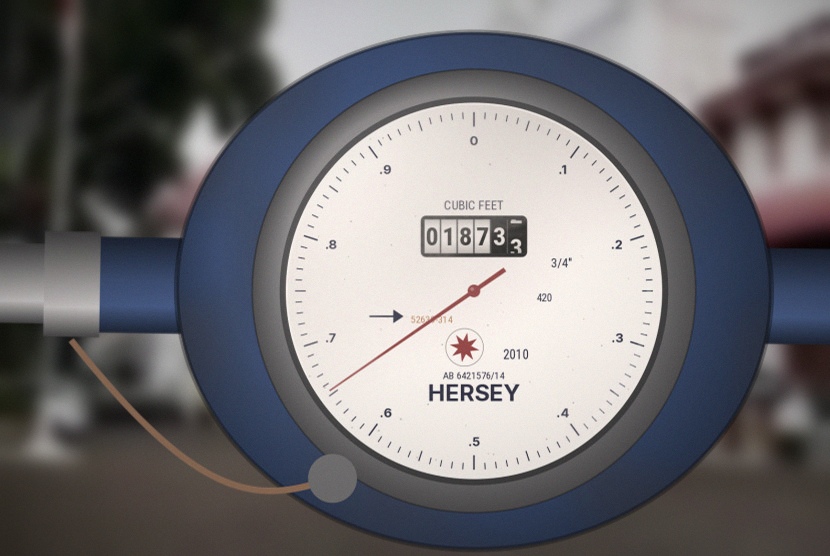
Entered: 18732.65 ft³
